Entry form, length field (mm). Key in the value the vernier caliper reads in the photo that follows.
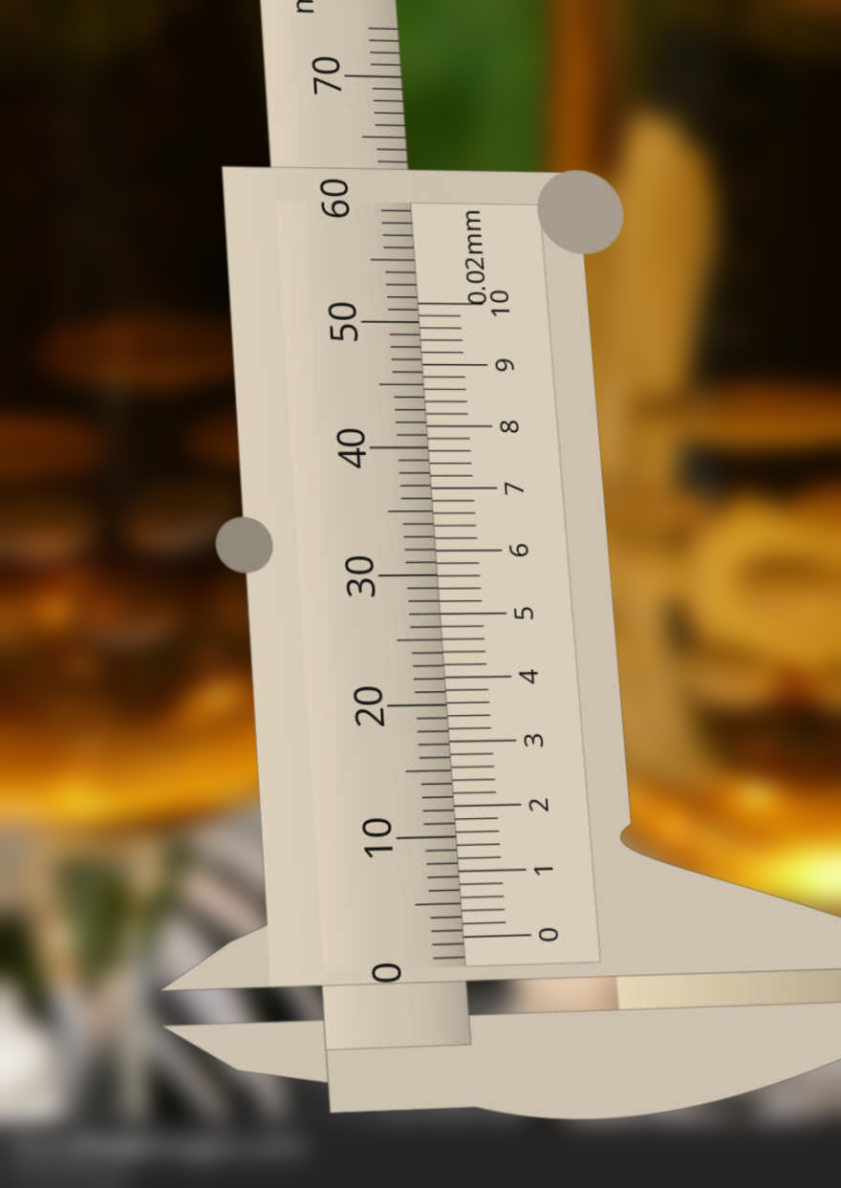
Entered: 2.5 mm
